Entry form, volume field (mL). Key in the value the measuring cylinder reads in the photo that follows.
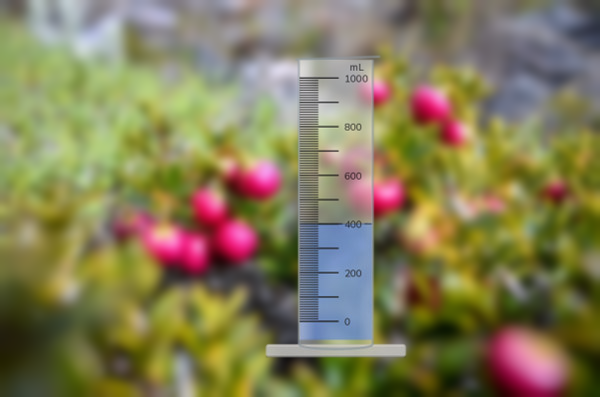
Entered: 400 mL
